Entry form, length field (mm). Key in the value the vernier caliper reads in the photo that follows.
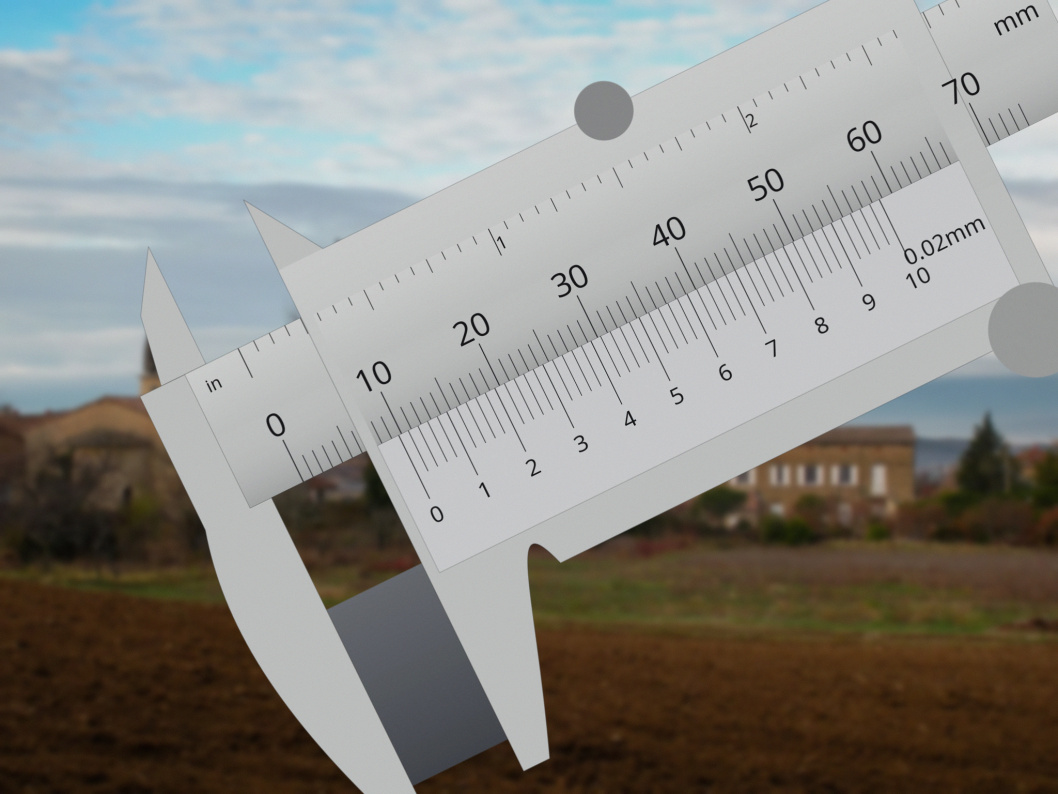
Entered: 9.7 mm
